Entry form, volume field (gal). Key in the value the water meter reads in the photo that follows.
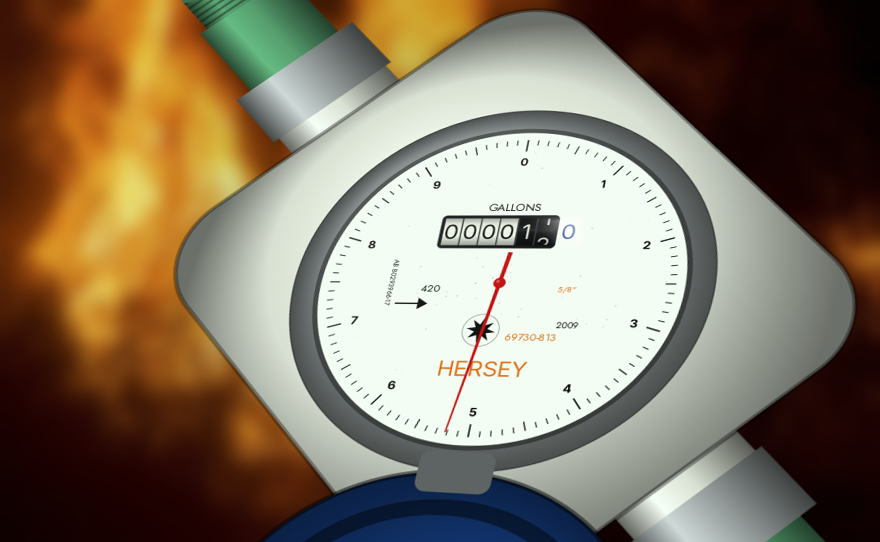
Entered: 115.2 gal
